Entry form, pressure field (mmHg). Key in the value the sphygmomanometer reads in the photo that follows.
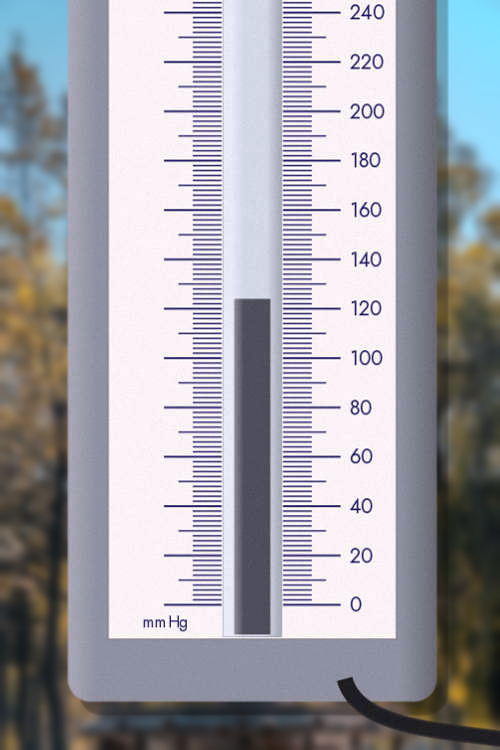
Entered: 124 mmHg
